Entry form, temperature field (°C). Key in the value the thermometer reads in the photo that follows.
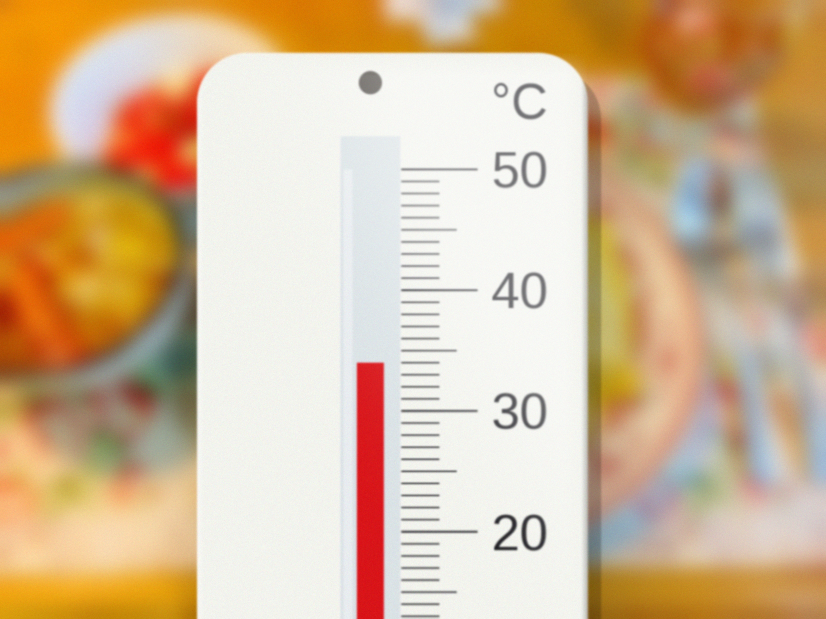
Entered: 34 °C
